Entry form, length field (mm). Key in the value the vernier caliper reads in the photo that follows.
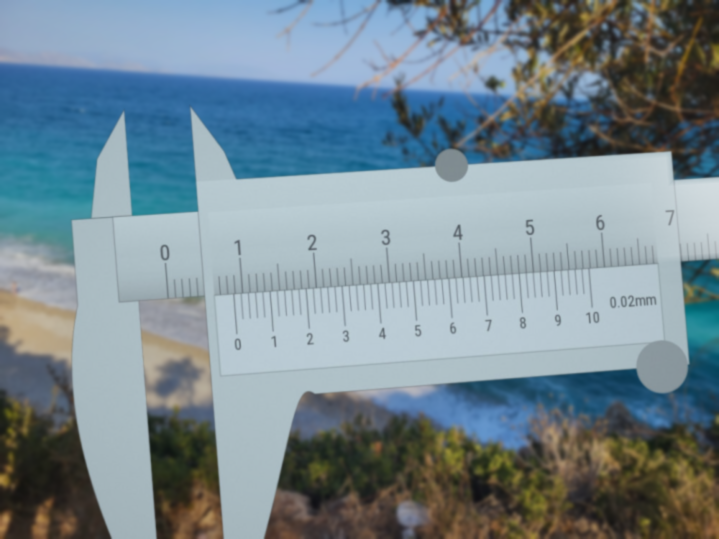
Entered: 8.8 mm
